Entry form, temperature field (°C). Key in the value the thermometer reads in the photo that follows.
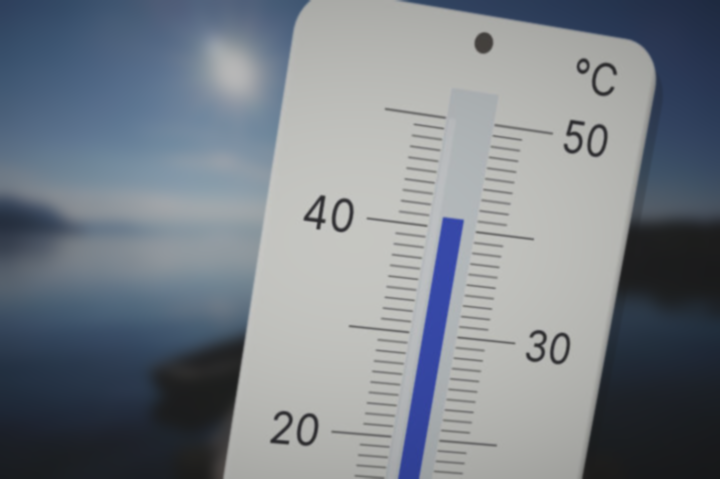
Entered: 41 °C
